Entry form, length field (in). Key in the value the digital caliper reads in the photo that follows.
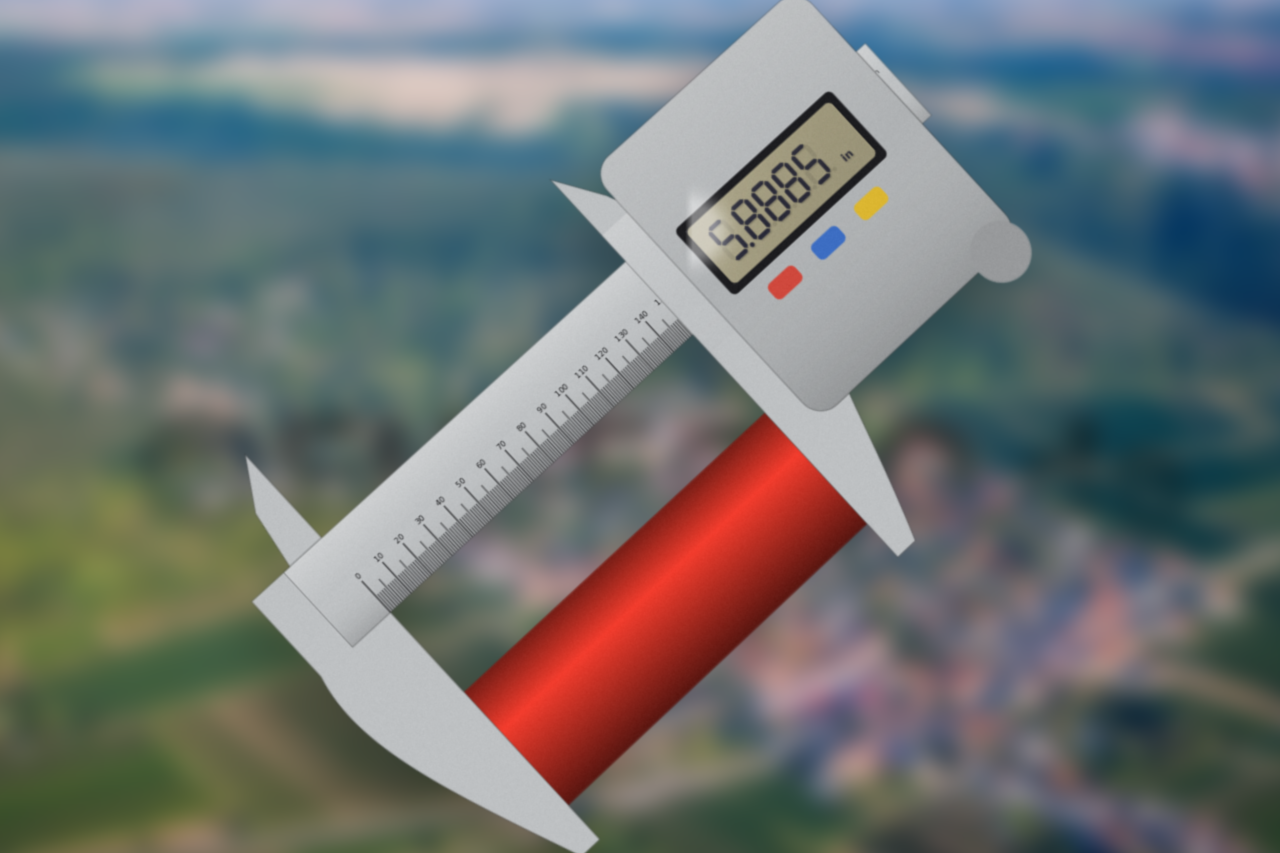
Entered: 5.8885 in
